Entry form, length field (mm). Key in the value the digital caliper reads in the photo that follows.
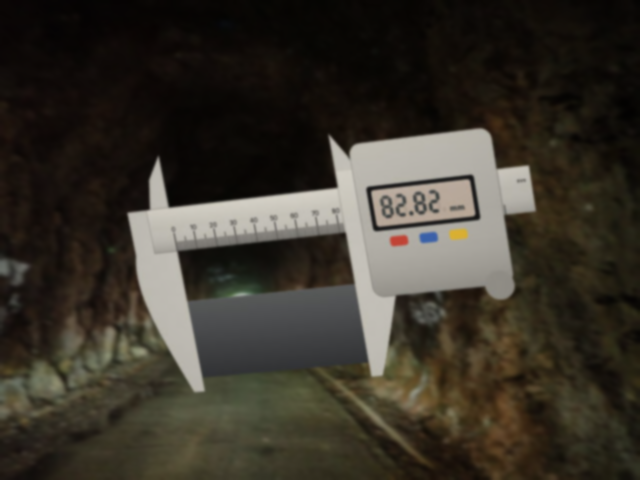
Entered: 82.82 mm
